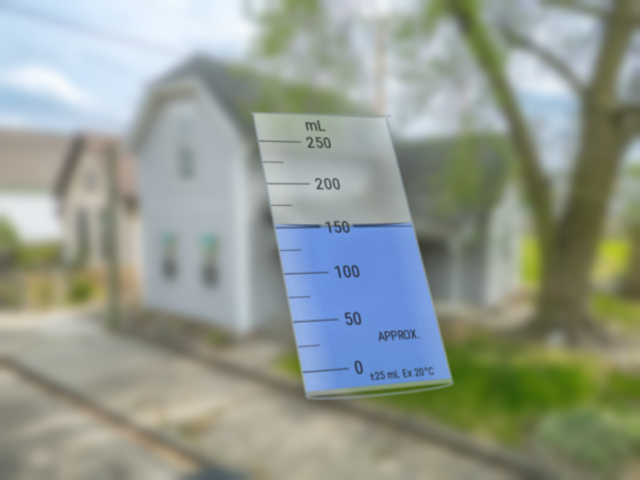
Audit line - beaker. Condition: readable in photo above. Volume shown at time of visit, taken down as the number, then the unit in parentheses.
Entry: 150 (mL)
